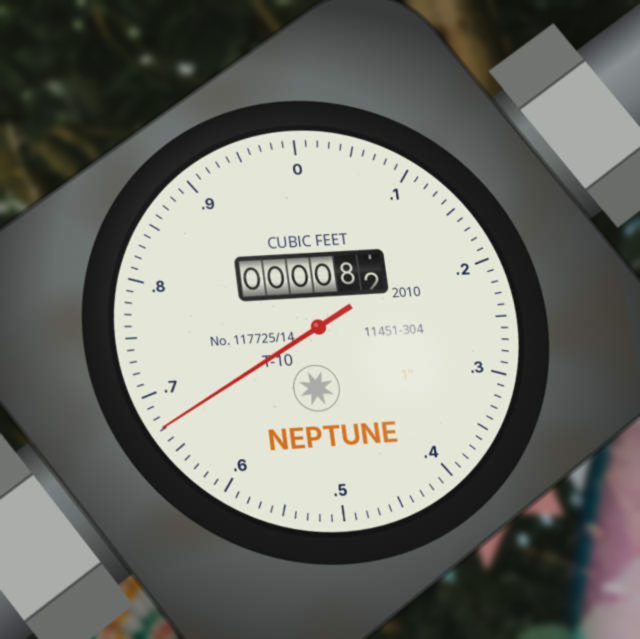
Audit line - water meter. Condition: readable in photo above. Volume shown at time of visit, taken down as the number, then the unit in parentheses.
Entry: 81.67 (ft³)
